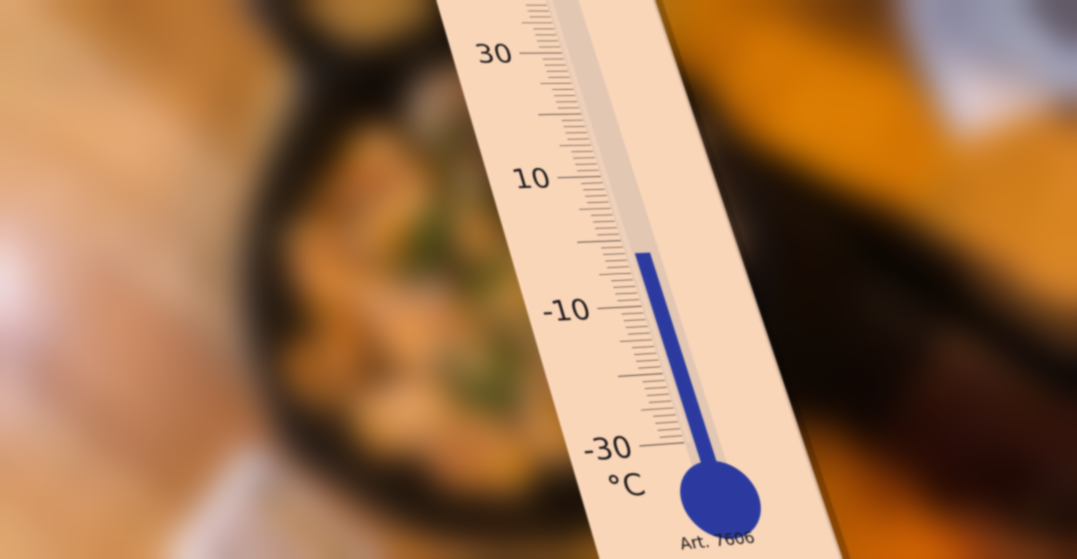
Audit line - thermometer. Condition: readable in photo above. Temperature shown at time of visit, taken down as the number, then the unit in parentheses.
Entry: -2 (°C)
